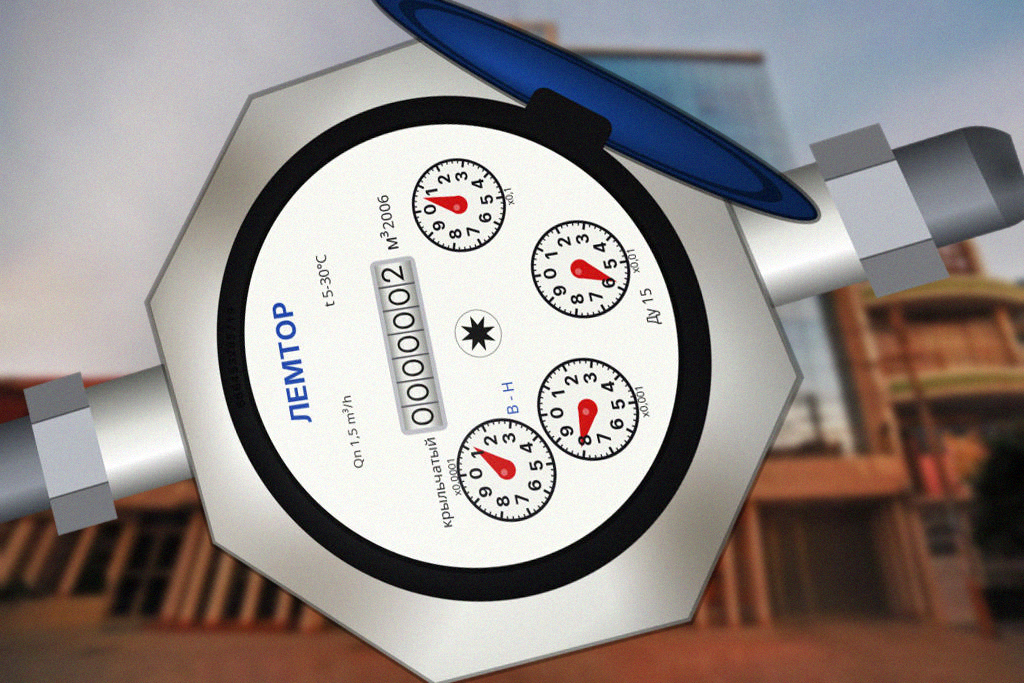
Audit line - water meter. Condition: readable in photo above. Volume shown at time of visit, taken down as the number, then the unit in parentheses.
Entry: 2.0581 (m³)
